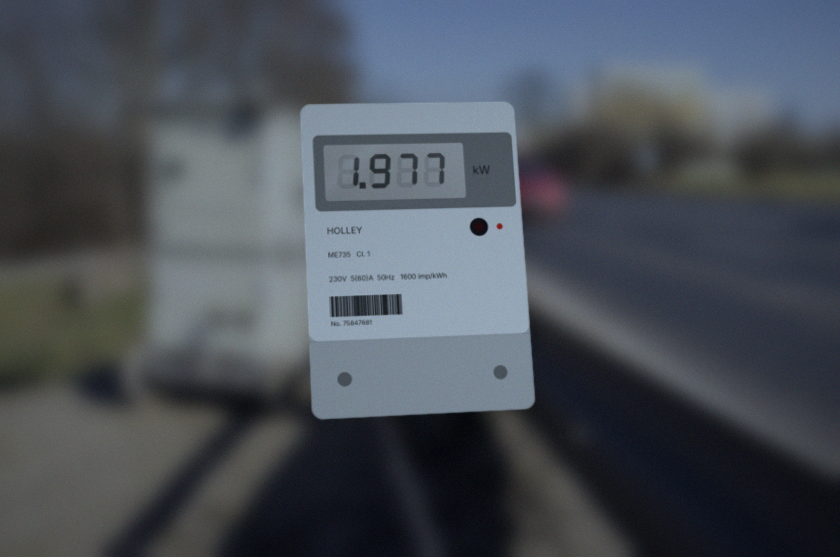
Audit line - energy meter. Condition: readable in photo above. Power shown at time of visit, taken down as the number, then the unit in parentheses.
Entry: 1.977 (kW)
